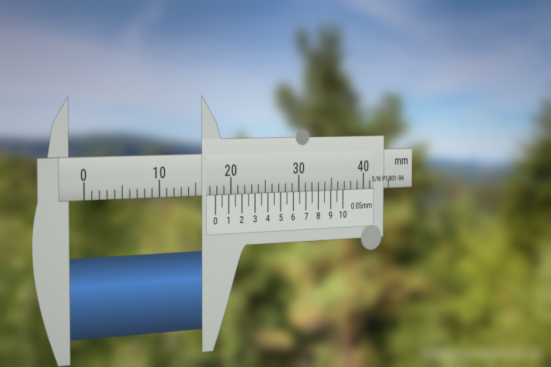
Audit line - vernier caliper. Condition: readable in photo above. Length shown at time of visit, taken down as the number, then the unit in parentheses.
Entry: 17.8 (mm)
